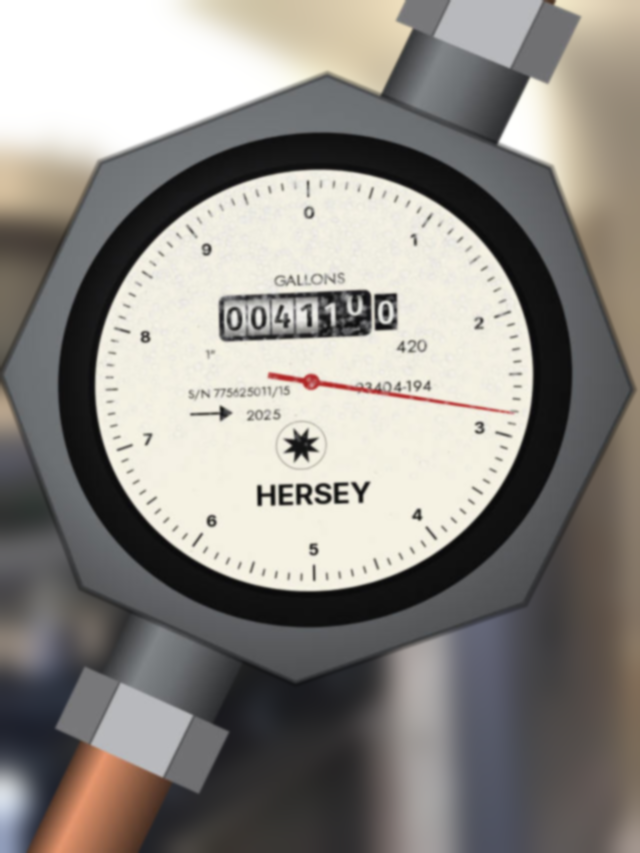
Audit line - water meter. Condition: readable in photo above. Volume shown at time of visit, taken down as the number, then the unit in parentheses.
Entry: 41102.8 (gal)
